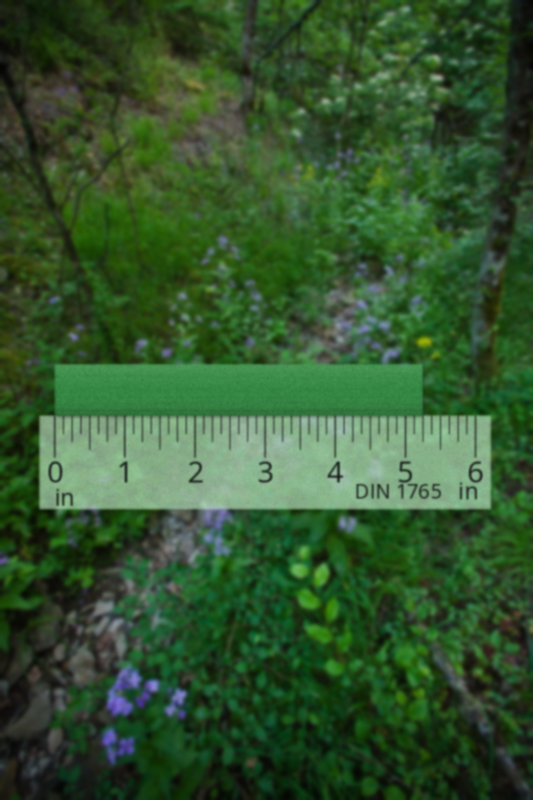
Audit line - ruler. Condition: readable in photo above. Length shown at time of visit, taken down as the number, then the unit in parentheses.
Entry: 5.25 (in)
